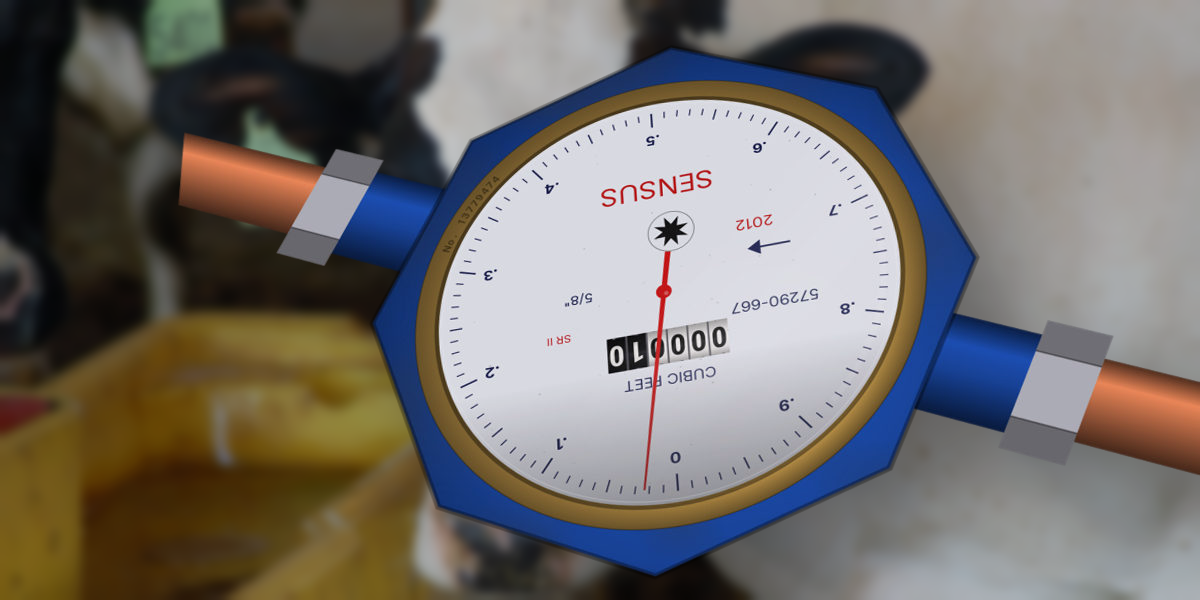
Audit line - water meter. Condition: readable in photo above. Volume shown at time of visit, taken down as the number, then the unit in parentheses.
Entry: 10.02 (ft³)
